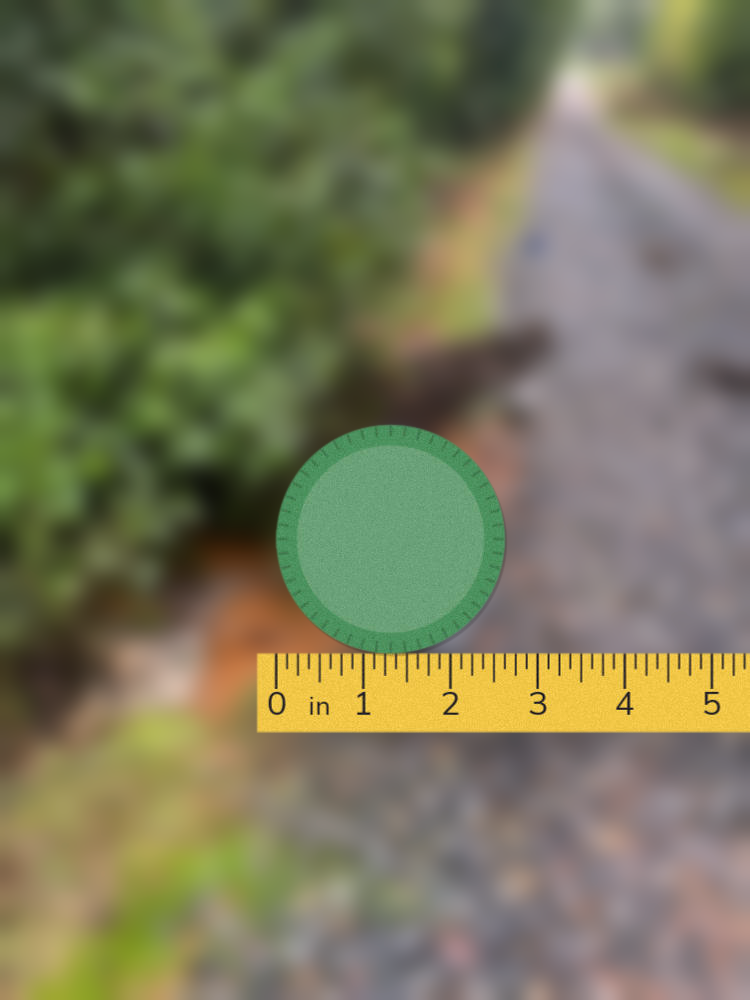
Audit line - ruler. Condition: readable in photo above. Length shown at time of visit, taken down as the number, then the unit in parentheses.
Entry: 2.625 (in)
